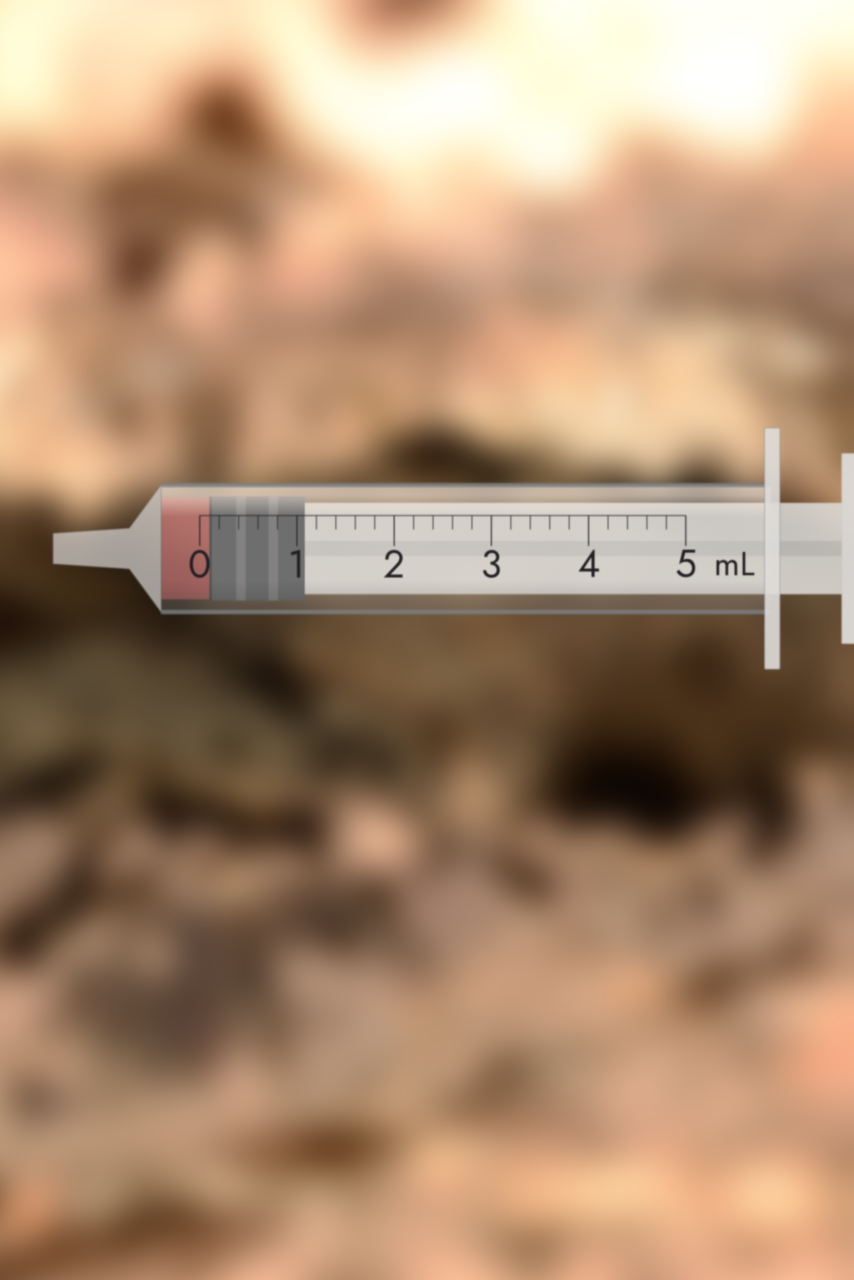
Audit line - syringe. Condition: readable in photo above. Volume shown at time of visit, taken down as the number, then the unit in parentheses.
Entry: 0.1 (mL)
